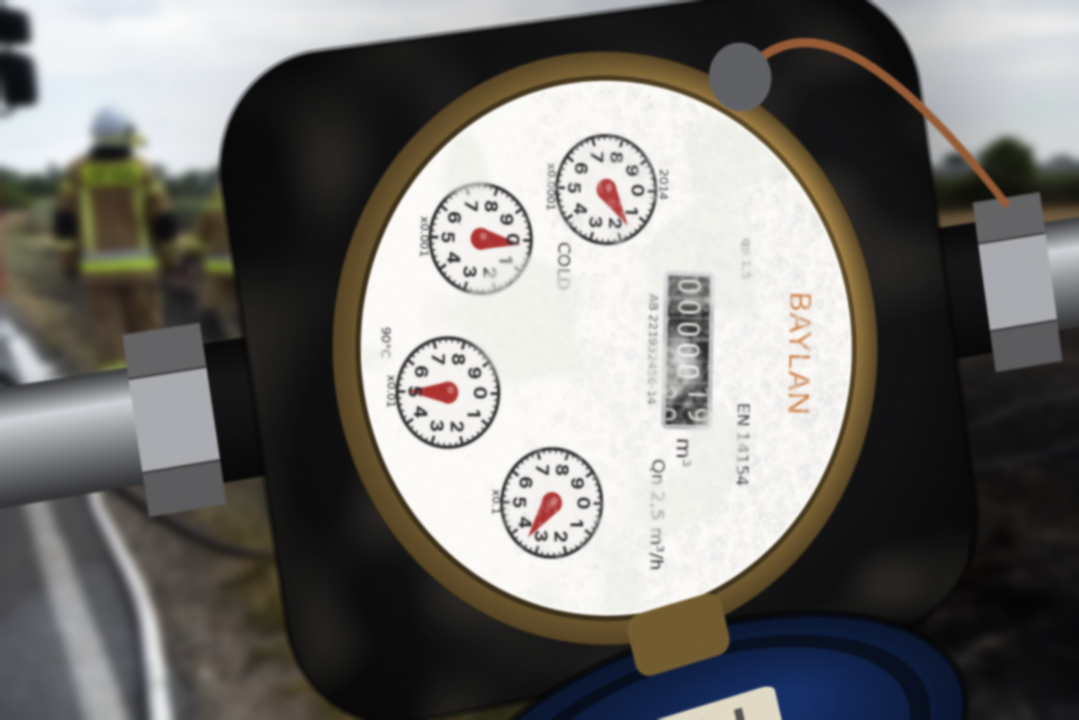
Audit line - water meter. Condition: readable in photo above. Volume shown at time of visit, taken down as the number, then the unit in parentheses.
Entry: 19.3501 (m³)
